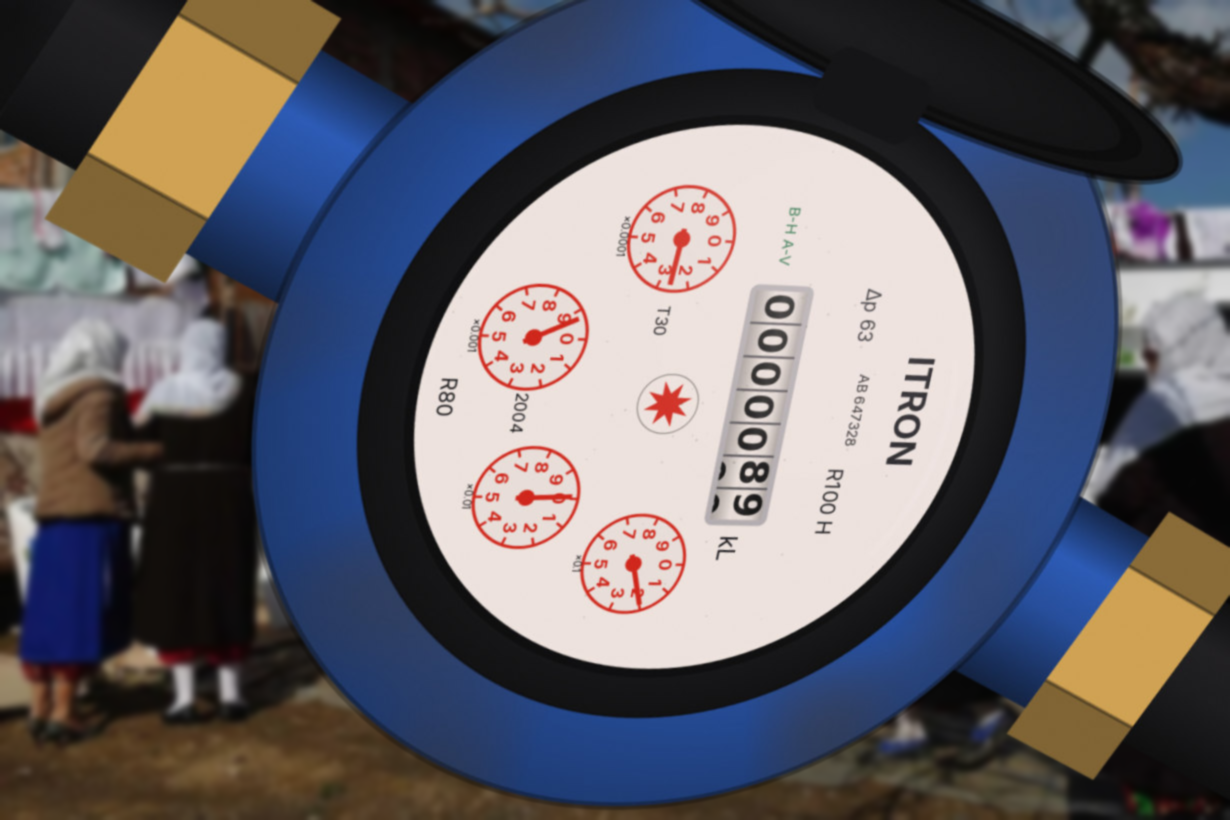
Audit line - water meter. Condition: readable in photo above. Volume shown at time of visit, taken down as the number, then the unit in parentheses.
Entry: 89.1992 (kL)
